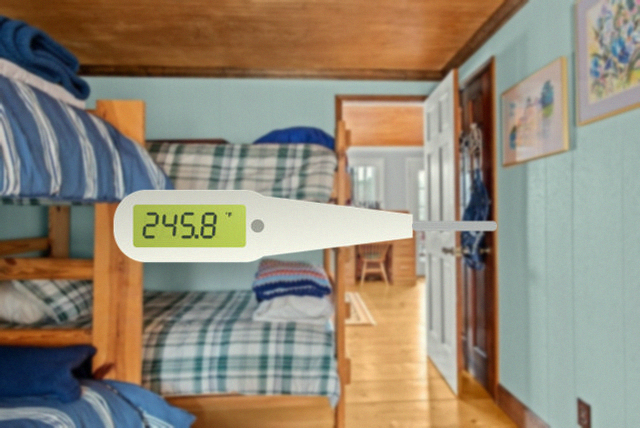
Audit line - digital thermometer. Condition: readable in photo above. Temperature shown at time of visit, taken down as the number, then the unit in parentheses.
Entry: 245.8 (°F)
